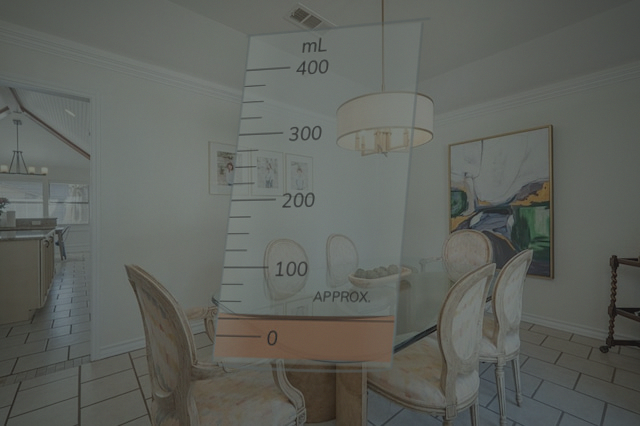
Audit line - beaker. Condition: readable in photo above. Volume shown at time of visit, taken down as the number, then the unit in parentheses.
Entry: 25 (mL)
